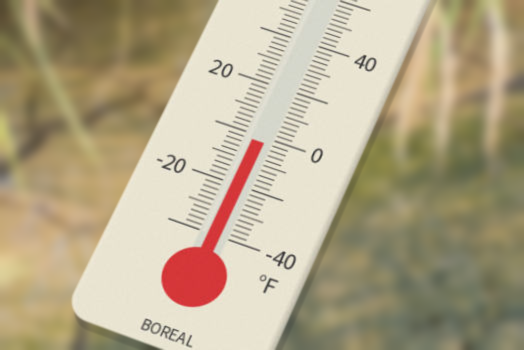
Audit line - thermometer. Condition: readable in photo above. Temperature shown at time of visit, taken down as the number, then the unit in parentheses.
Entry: -2 (°F)
